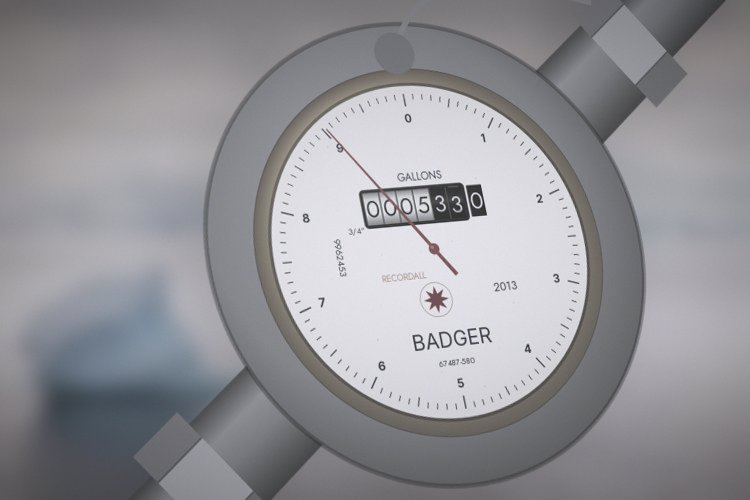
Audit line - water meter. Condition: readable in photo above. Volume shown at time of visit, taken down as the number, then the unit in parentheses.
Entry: 5329.0 (gal)
